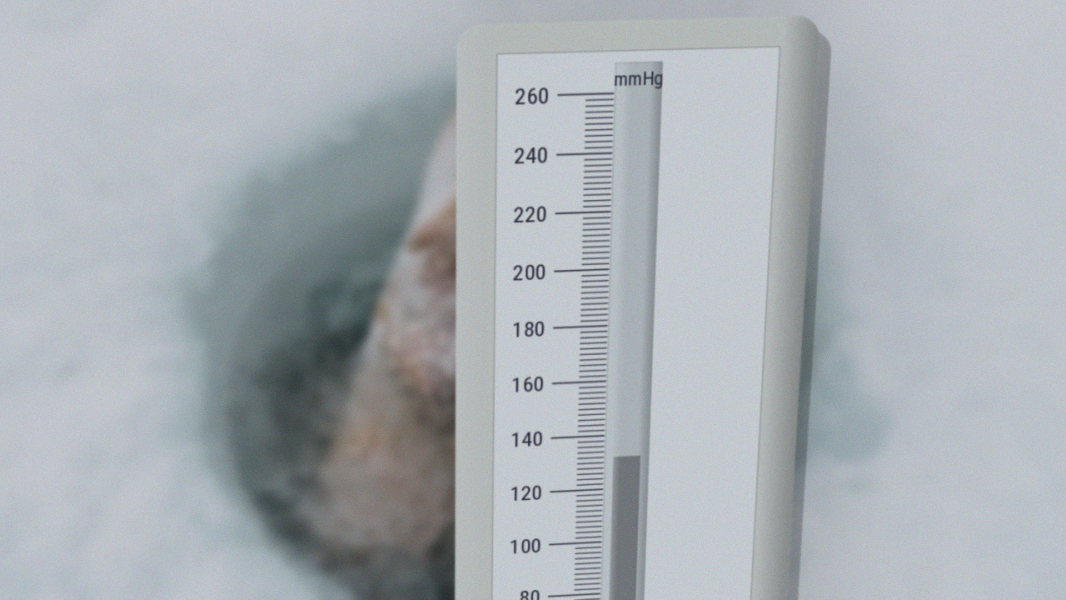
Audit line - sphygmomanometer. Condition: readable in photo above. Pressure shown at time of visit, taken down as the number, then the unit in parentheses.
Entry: 132 (mmHg)
